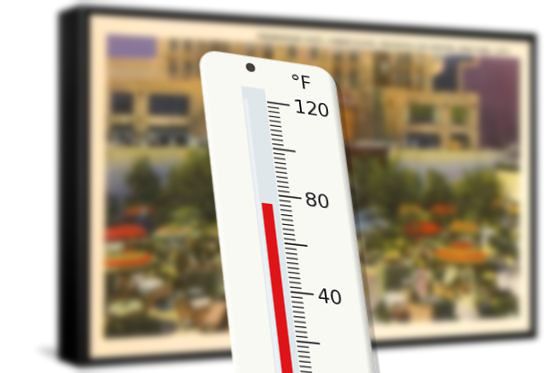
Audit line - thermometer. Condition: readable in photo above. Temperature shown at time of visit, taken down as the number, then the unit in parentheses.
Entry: 76 (°F)
